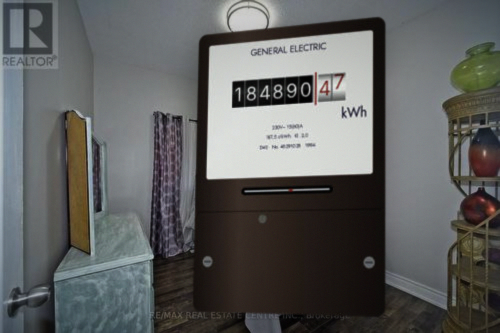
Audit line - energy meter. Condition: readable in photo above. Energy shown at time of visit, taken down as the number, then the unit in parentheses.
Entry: 184890.47 (kWh)
